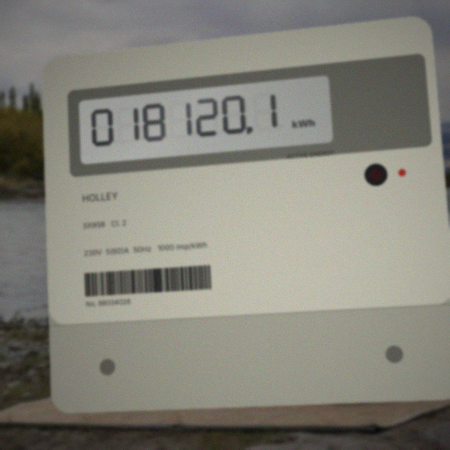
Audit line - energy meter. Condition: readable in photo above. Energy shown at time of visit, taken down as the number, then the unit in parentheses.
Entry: 18120.1 (kWh)
